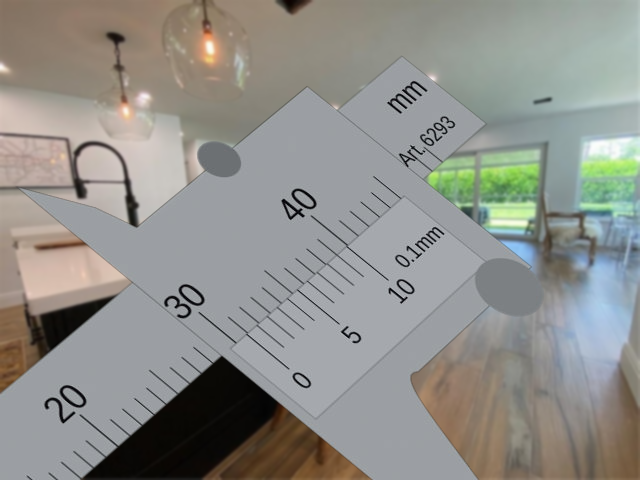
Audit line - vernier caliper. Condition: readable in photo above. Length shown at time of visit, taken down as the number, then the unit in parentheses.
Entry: 30.9 (mm)
